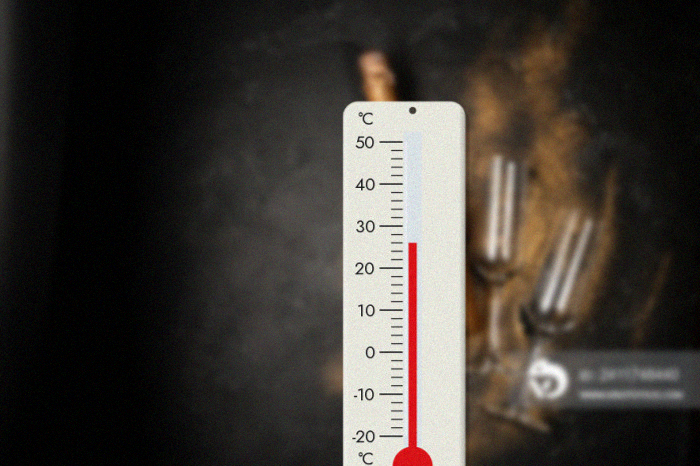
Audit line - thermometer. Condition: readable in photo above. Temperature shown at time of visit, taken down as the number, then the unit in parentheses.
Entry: 26 (°C)
